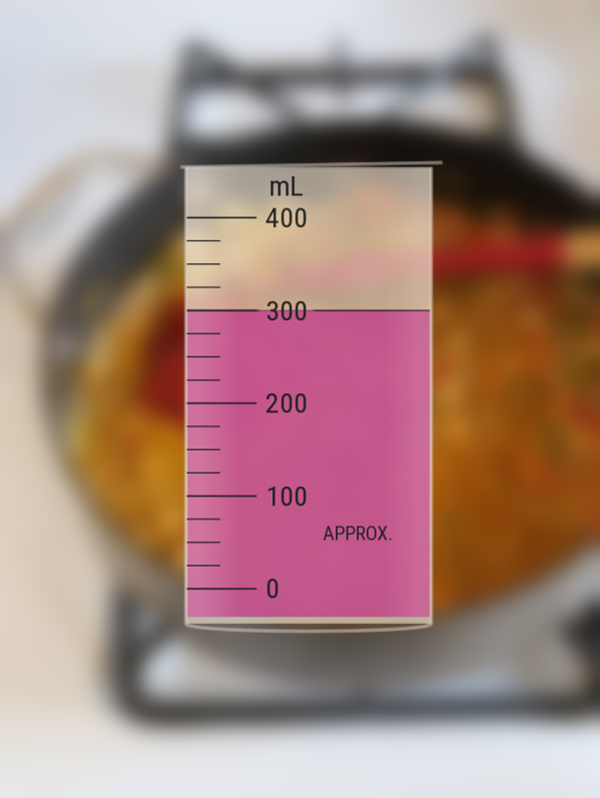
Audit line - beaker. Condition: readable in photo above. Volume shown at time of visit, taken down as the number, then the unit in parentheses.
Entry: 300 (mL)
